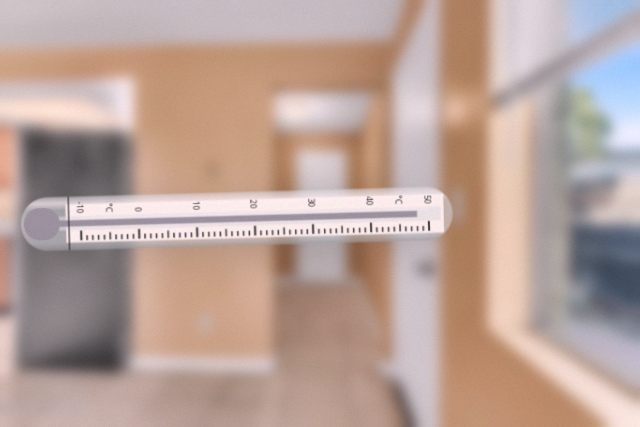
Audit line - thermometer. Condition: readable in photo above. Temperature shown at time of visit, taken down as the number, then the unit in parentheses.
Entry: 48 (°C)
